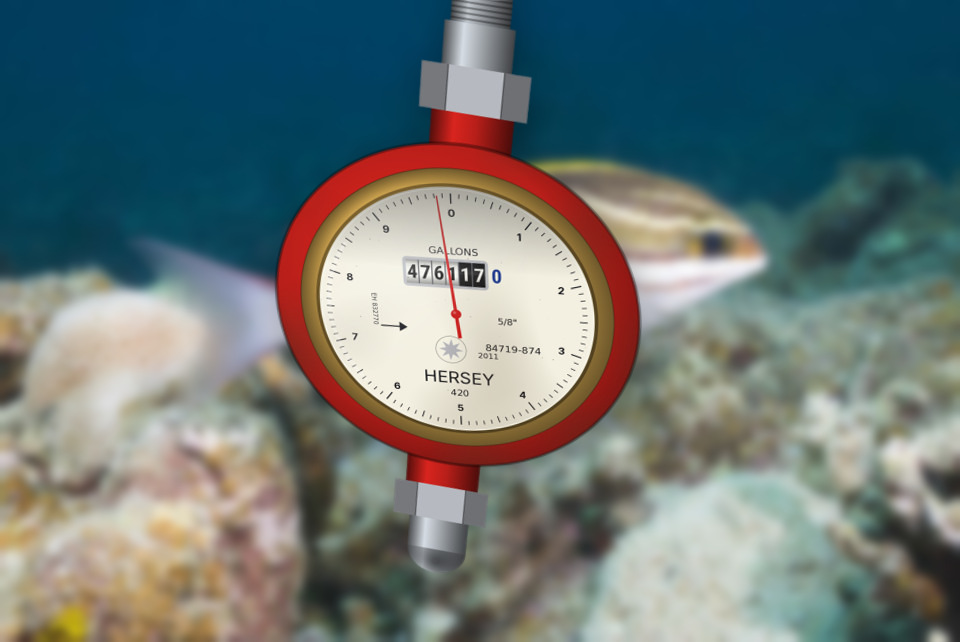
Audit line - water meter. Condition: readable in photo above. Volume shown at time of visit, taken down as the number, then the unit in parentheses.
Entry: 4761169.8 (gal)
